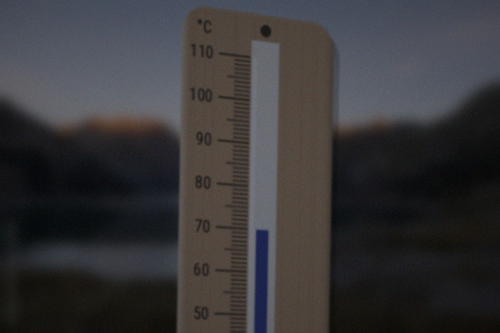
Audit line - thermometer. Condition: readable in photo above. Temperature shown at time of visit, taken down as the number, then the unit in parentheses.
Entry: 70 (°C)
